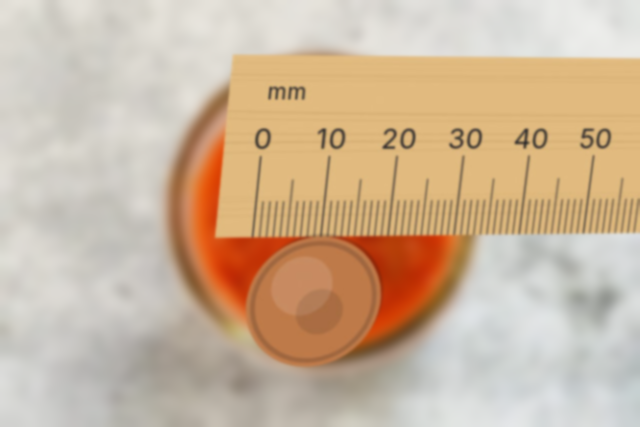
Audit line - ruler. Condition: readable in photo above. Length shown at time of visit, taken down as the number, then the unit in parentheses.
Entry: 20 (mm)
